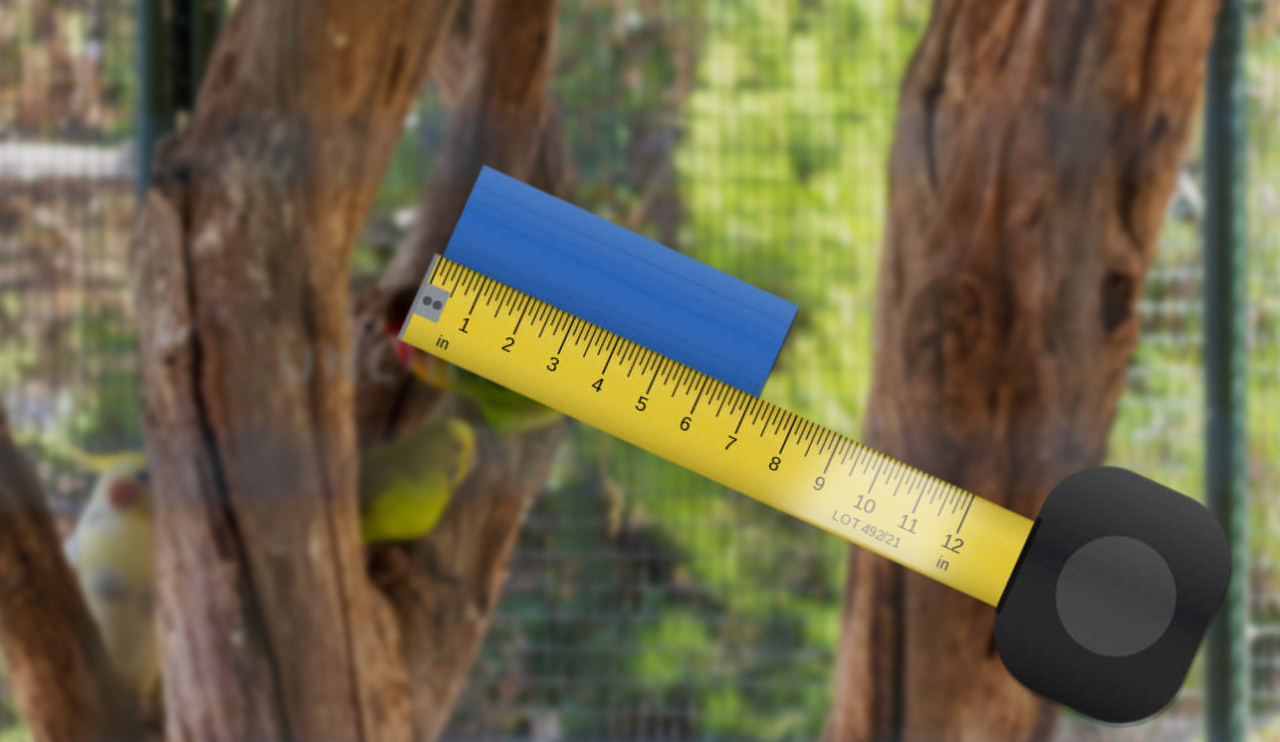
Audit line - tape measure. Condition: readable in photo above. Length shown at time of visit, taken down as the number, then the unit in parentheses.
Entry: 7.125 (in)
